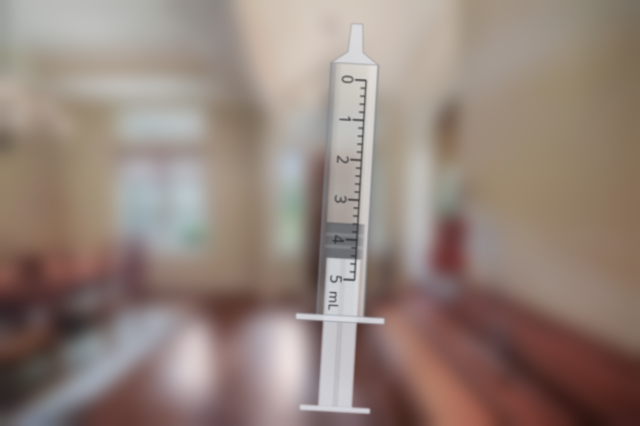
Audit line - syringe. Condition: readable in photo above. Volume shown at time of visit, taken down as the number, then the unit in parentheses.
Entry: 3.6 (mL)
